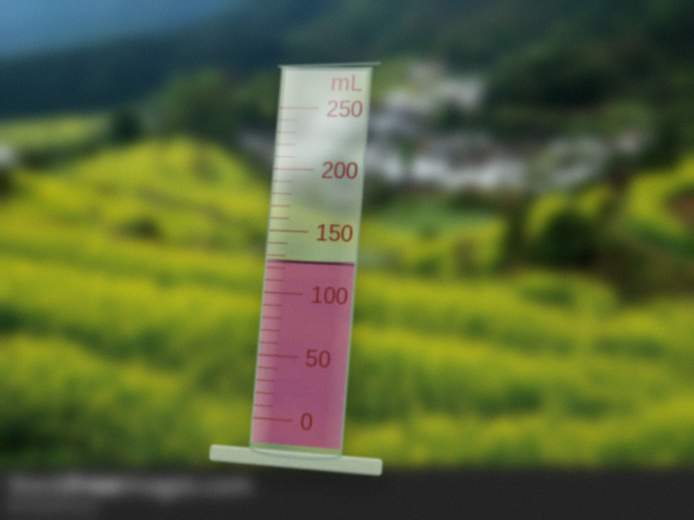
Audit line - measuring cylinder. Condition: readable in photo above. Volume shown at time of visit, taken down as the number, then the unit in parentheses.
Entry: 125 (mL)
